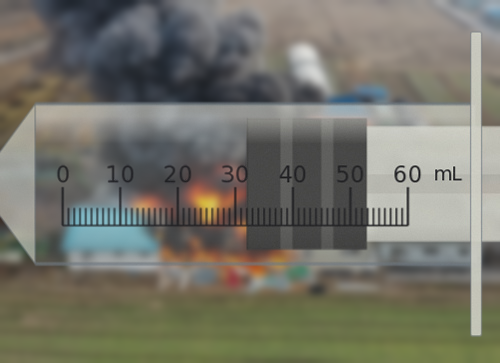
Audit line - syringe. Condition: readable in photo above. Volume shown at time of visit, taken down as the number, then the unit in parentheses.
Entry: 32 (mL)
